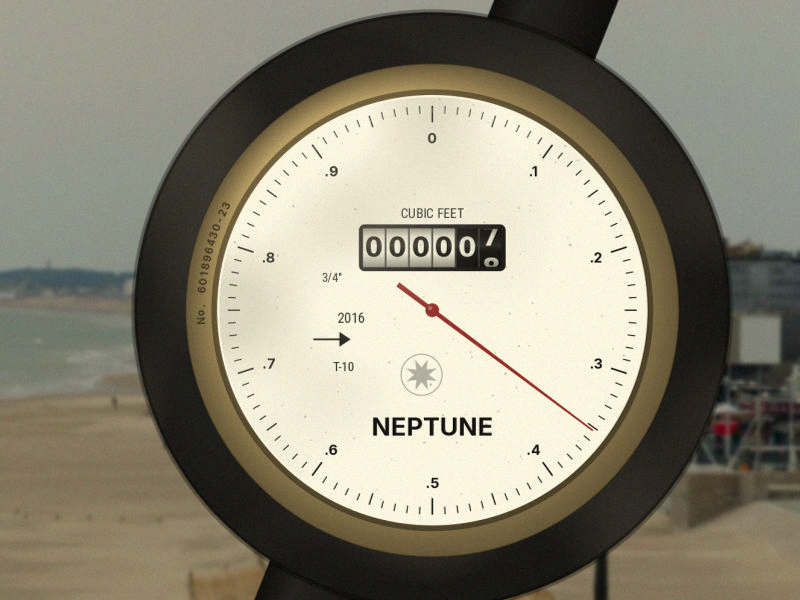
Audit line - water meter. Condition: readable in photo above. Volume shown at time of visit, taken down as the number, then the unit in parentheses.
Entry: 7.35 (ft³)
